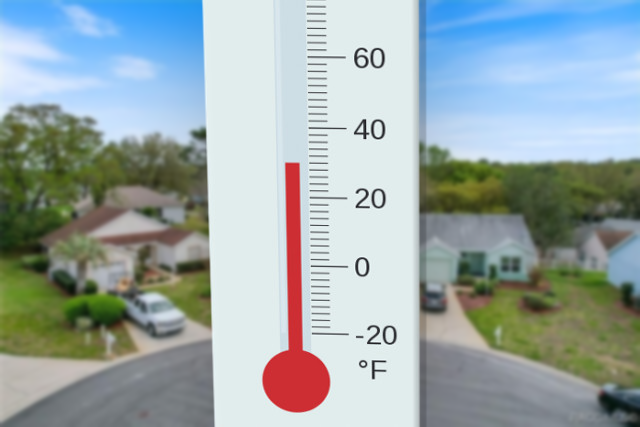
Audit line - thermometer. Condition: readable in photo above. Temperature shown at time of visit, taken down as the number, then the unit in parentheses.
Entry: 30 (°F)
